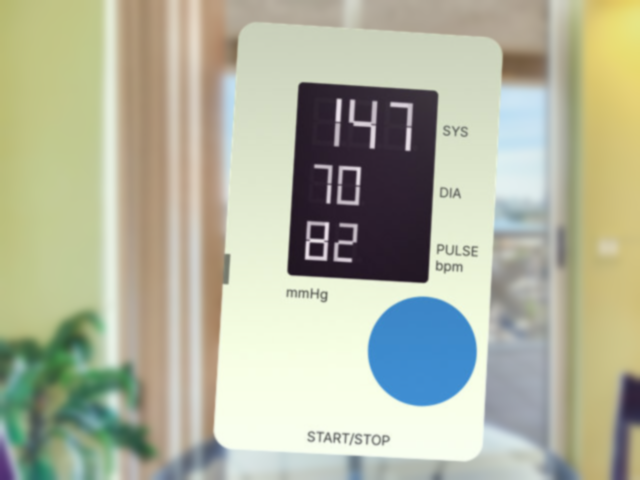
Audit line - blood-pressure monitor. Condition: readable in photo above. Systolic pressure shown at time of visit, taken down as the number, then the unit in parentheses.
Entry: 147 (mmHg)
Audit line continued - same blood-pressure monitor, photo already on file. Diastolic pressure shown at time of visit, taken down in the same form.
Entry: 70 (mmHg)
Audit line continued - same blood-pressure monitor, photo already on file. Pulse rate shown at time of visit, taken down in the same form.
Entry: 82 (bpm)
